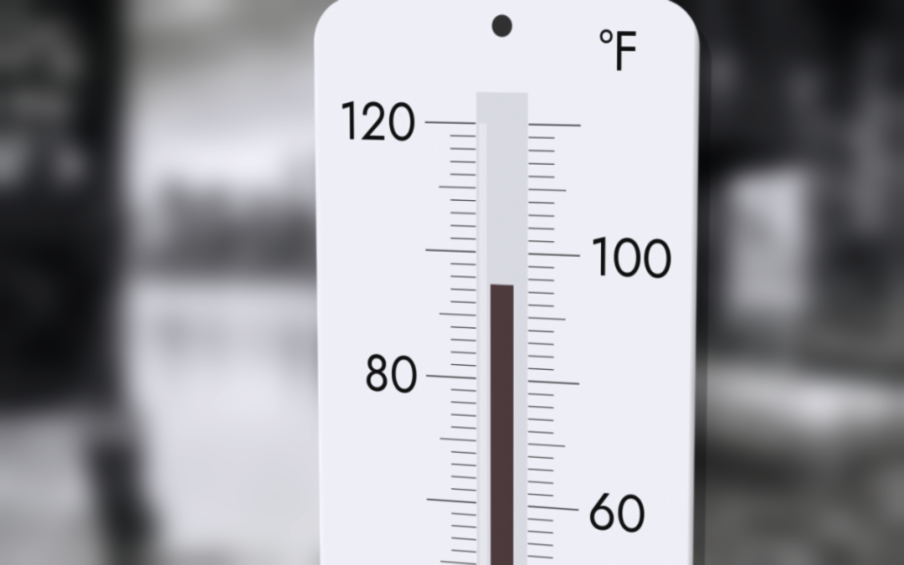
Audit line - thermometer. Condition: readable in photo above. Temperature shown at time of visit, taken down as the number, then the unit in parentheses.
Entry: 95 (°F)
